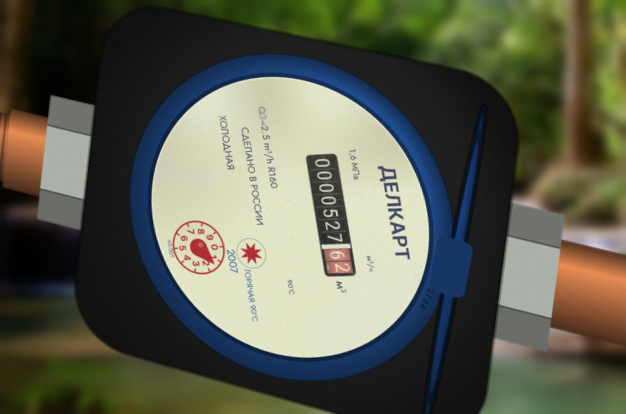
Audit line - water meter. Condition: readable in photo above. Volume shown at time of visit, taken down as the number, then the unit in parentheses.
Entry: 527.621 (m³)
